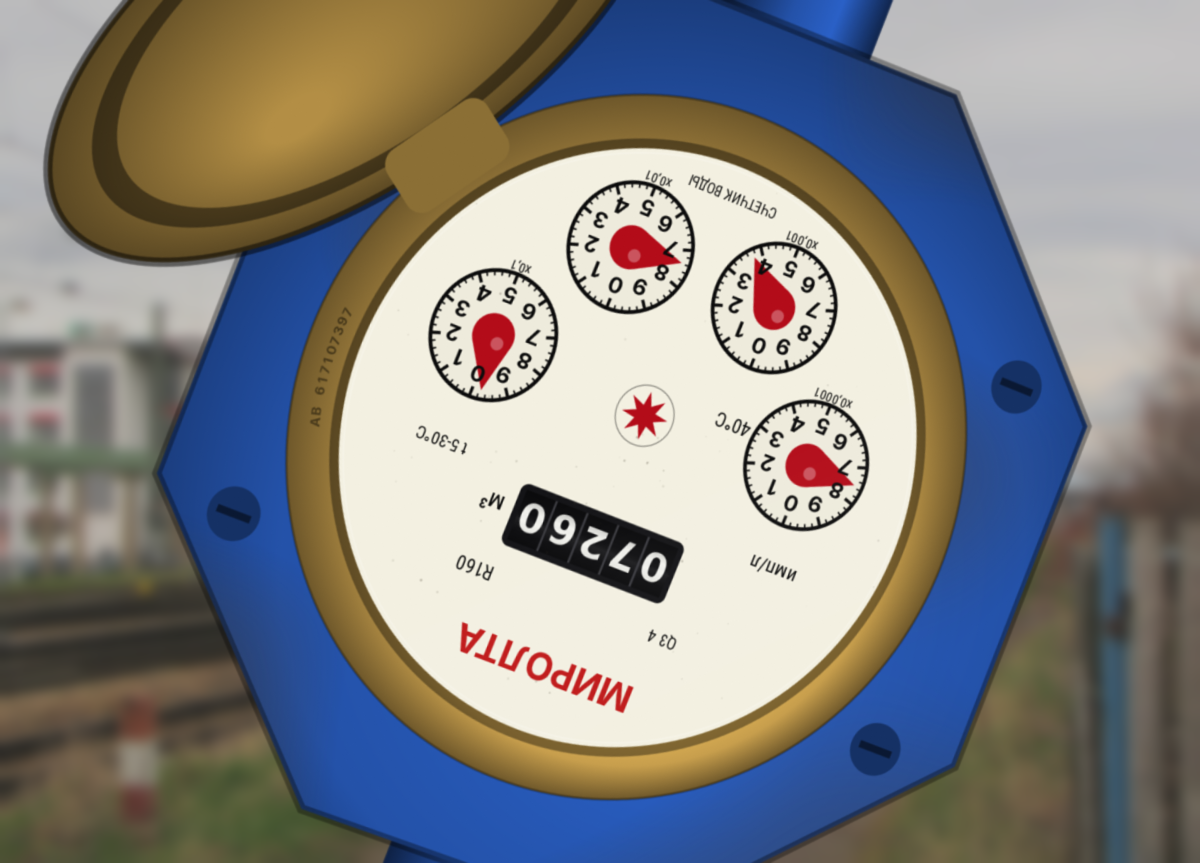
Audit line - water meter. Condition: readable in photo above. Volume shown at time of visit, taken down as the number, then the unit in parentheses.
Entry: 7259.9737 (m³)
